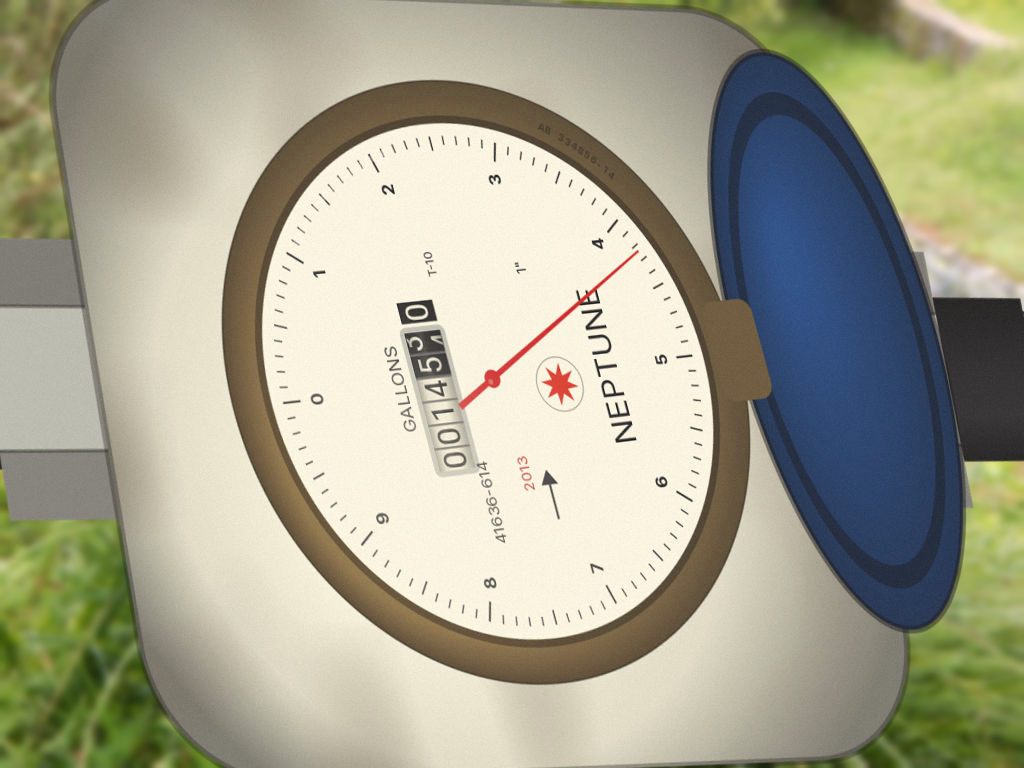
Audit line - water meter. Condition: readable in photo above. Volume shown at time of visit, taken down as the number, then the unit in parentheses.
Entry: 14534.2 (gal)
